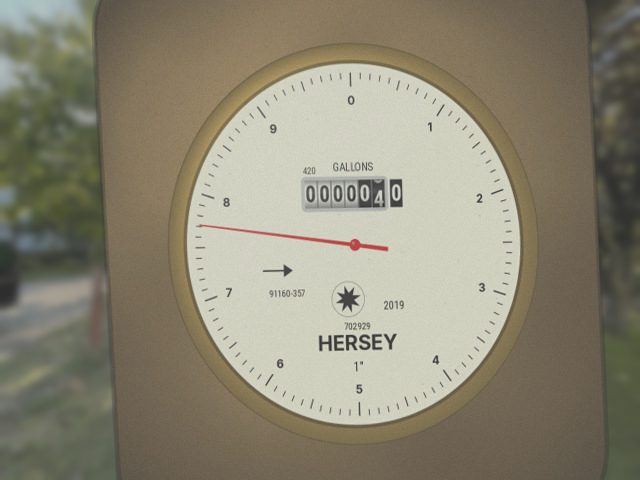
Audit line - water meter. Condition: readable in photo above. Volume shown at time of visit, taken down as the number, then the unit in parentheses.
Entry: 37.7 (gal)
